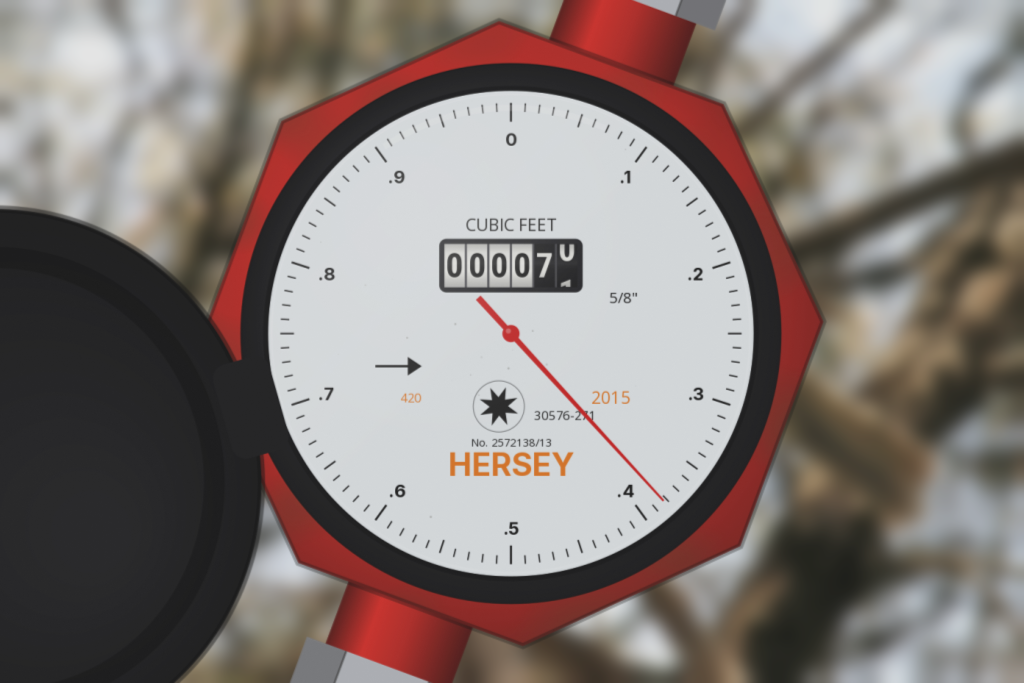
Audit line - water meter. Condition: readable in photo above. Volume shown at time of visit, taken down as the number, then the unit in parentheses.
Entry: 70.38 (ft³)
